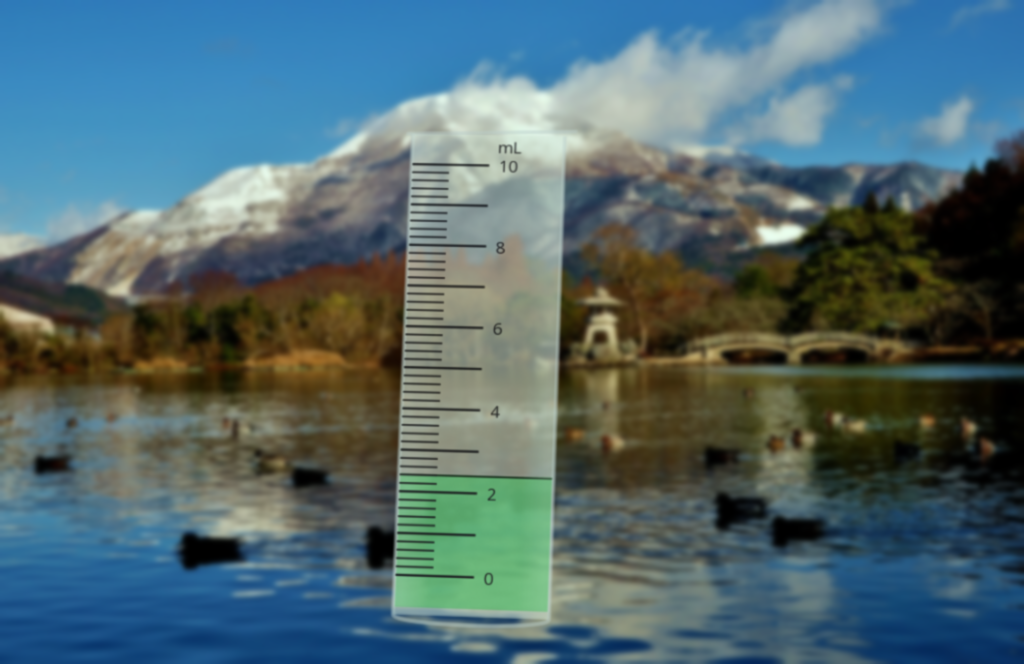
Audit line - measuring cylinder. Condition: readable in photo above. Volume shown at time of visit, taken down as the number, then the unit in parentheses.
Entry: 2.4 (mL)
